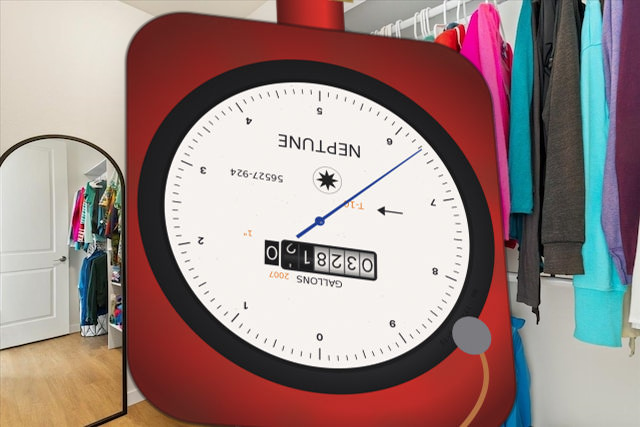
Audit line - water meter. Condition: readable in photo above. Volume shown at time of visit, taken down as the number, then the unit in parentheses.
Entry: 328116.3 (gal)
